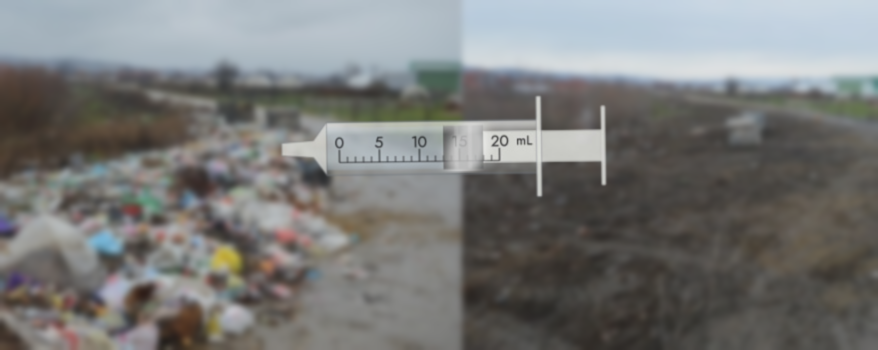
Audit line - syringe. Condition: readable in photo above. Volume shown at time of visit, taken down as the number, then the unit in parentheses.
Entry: 13 (mL)
